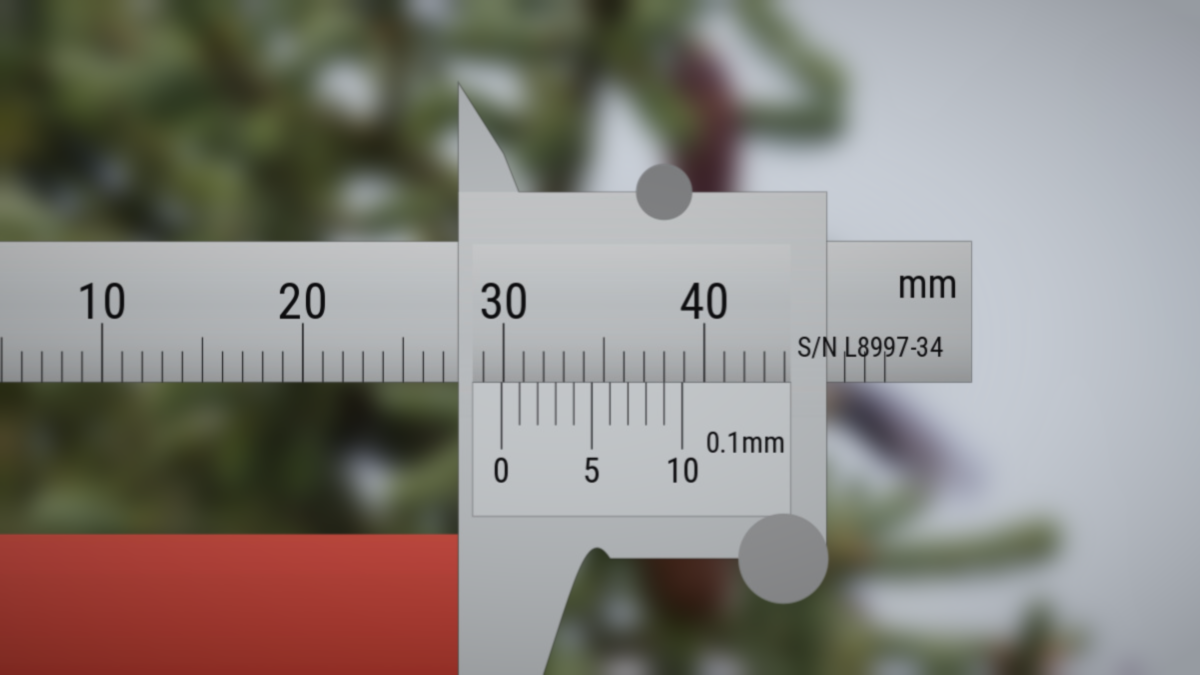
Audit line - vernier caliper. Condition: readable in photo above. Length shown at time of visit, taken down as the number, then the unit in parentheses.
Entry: 29.9 (mm)
